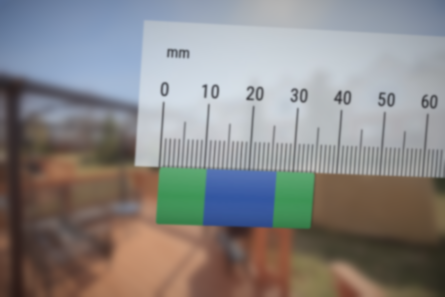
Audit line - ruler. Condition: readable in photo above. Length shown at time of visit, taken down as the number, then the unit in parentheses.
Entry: 35 (mm)
